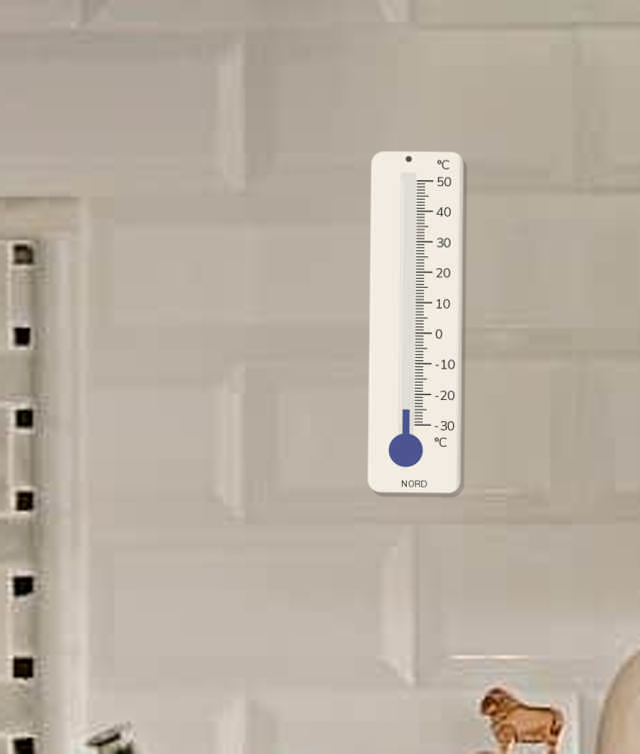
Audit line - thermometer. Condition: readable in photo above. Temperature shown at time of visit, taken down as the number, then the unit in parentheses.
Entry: -25 (°C)
